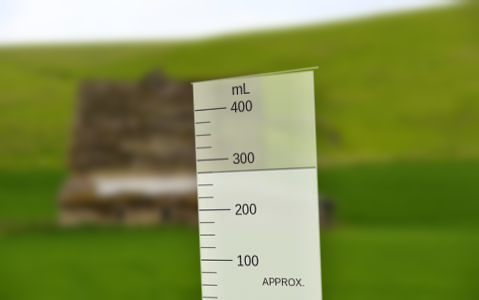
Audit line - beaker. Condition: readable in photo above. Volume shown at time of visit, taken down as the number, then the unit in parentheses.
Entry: 275 (mL)
